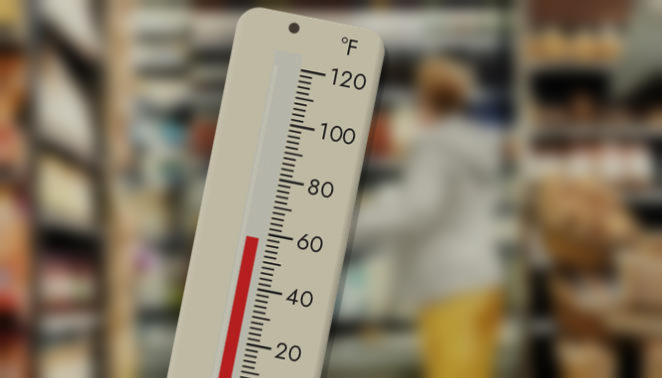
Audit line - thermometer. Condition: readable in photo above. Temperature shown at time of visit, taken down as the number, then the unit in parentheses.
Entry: 58 (°F)
